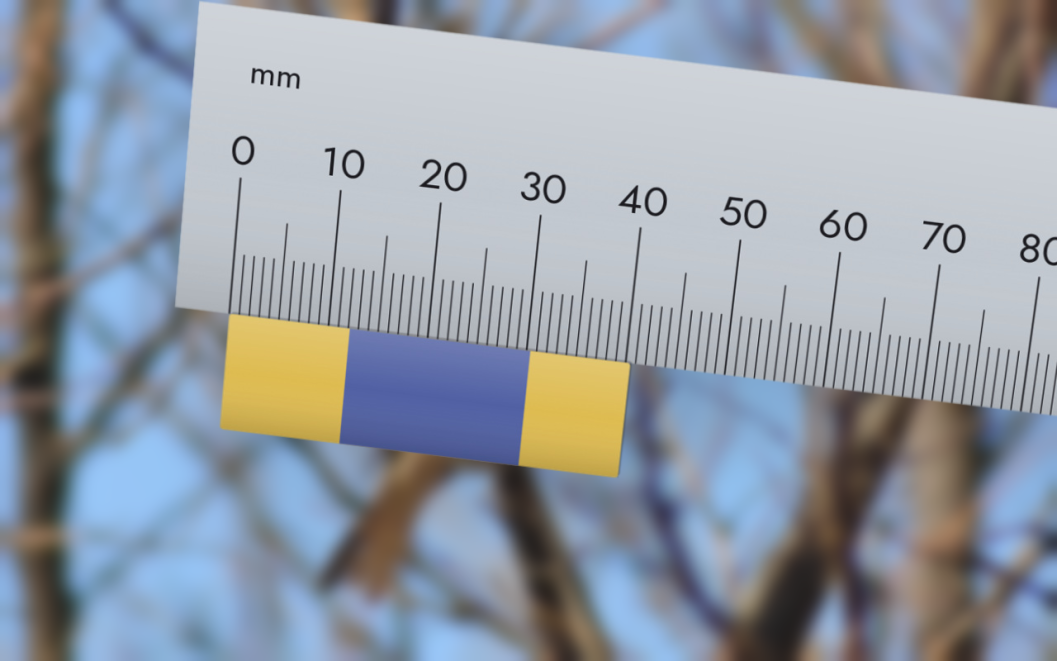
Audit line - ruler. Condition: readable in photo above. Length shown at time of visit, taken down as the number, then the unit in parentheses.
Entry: 40.5 (mm)
